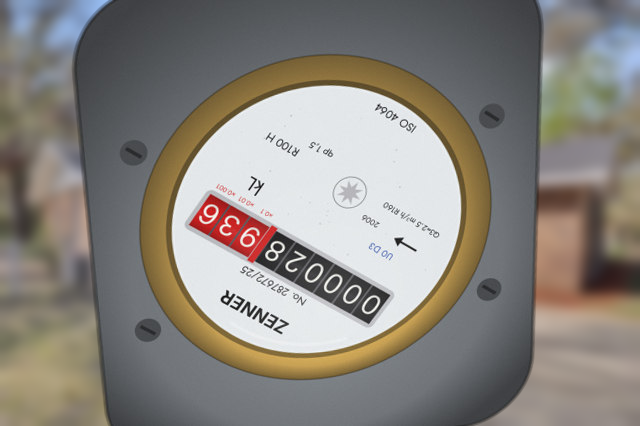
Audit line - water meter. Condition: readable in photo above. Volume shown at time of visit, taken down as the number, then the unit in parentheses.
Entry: 28.936 (kL)
